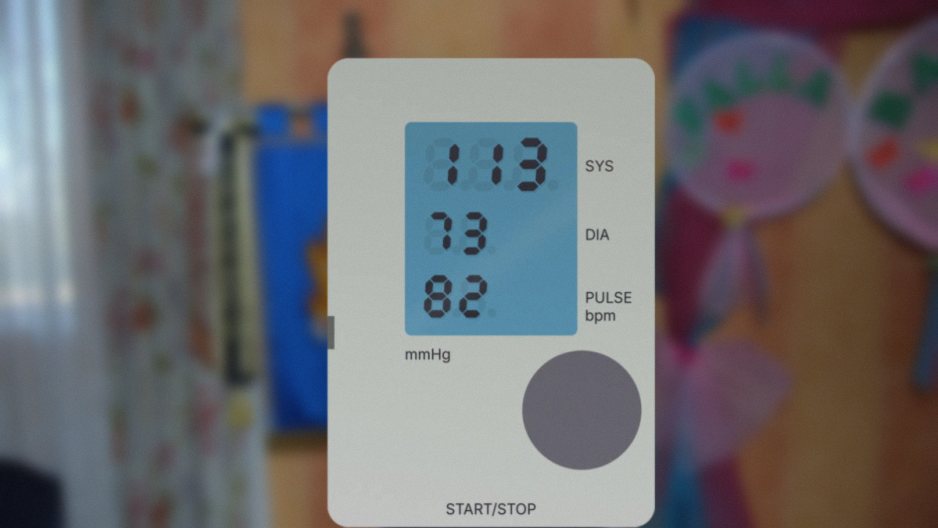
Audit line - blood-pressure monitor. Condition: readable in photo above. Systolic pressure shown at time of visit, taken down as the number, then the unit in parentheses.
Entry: 113 (mmHg)
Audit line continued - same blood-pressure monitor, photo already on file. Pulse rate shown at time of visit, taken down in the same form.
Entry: 82 (bpm)
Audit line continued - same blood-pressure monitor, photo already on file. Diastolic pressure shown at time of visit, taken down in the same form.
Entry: 73 (mmHg)
